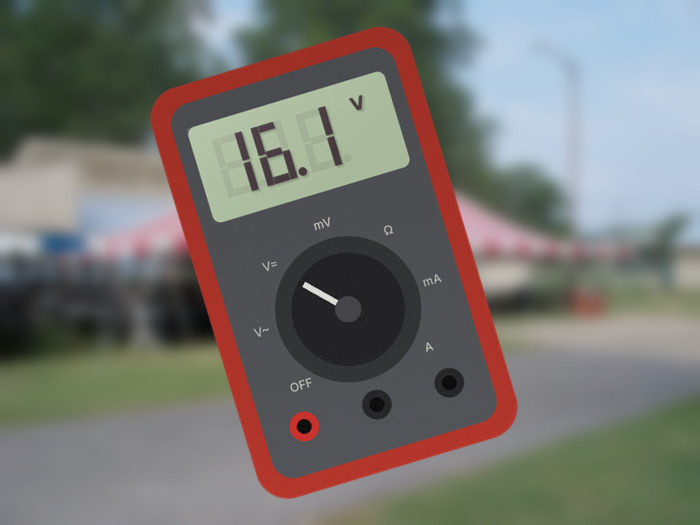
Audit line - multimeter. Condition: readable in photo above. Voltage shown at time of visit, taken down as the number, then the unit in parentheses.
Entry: 16.1 (V)
